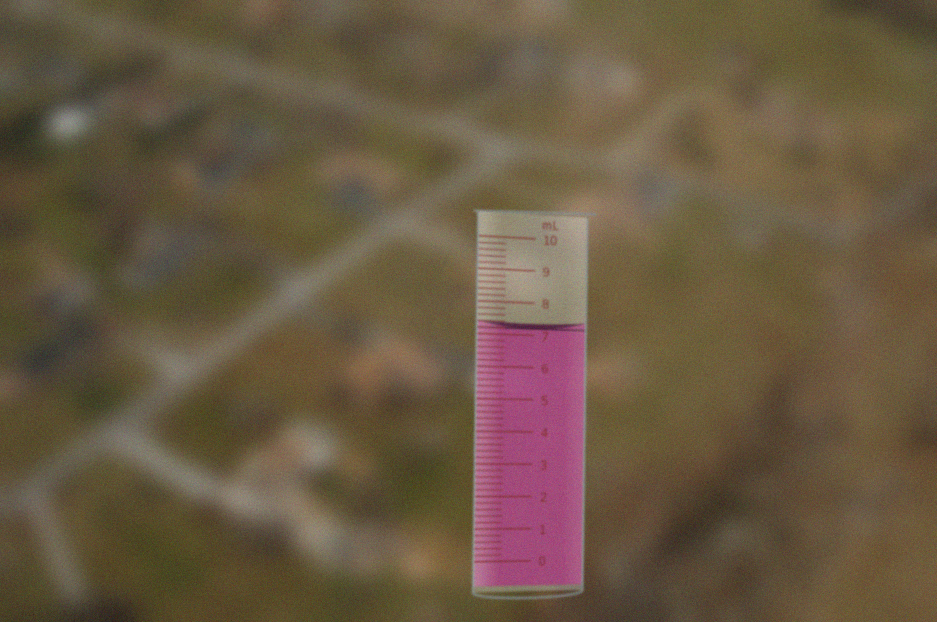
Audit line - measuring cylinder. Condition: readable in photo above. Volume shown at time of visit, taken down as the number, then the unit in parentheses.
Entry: 7.2 (mL)
